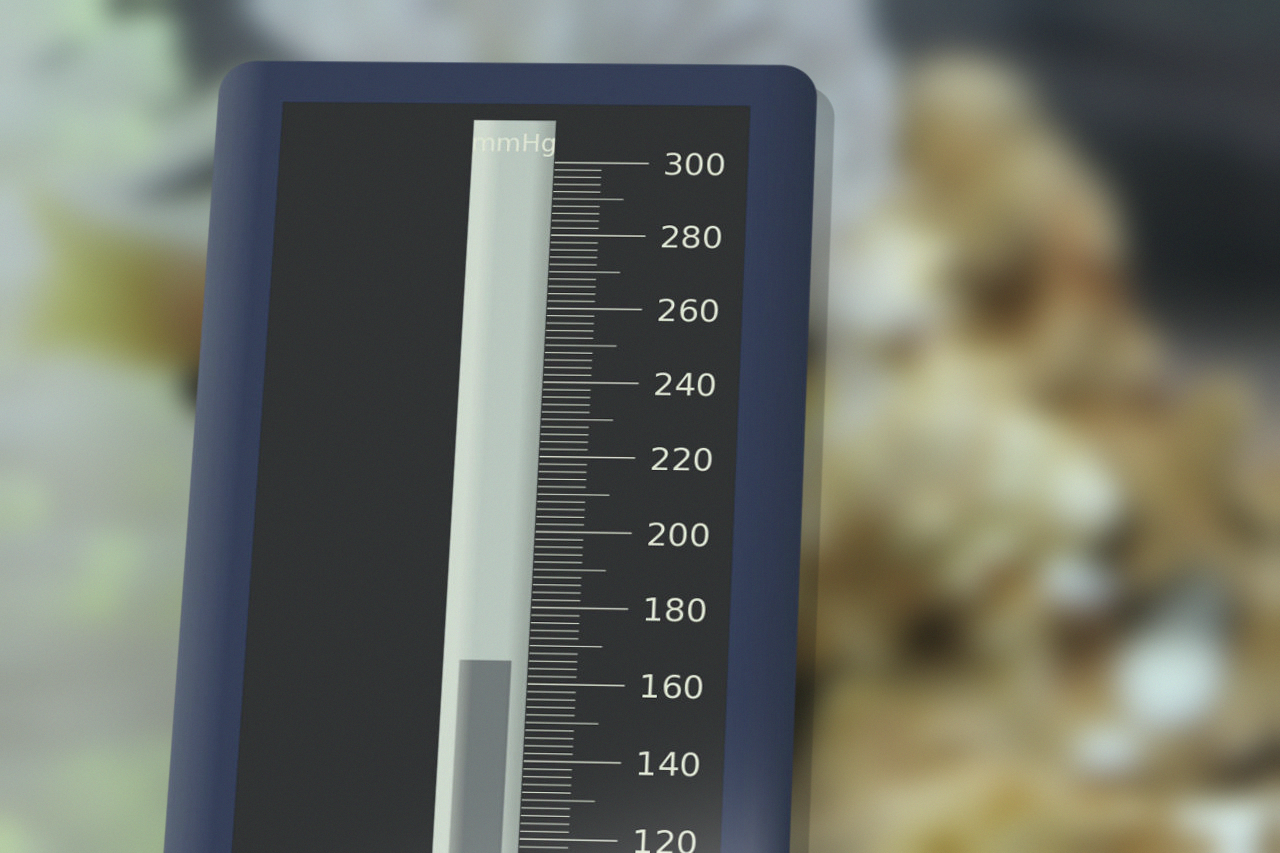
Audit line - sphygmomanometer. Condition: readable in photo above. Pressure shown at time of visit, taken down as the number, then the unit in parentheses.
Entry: 166 (mmHg)
